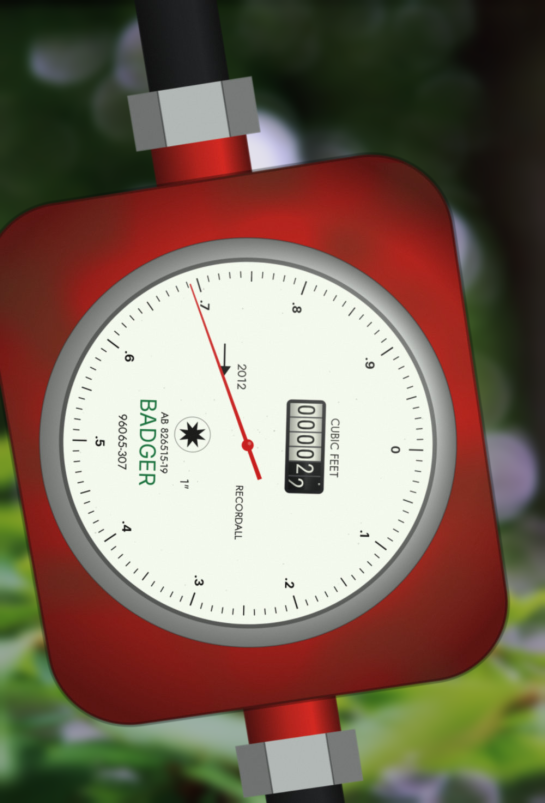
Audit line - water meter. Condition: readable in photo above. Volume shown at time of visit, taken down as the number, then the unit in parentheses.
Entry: 21.69 (ft³)
